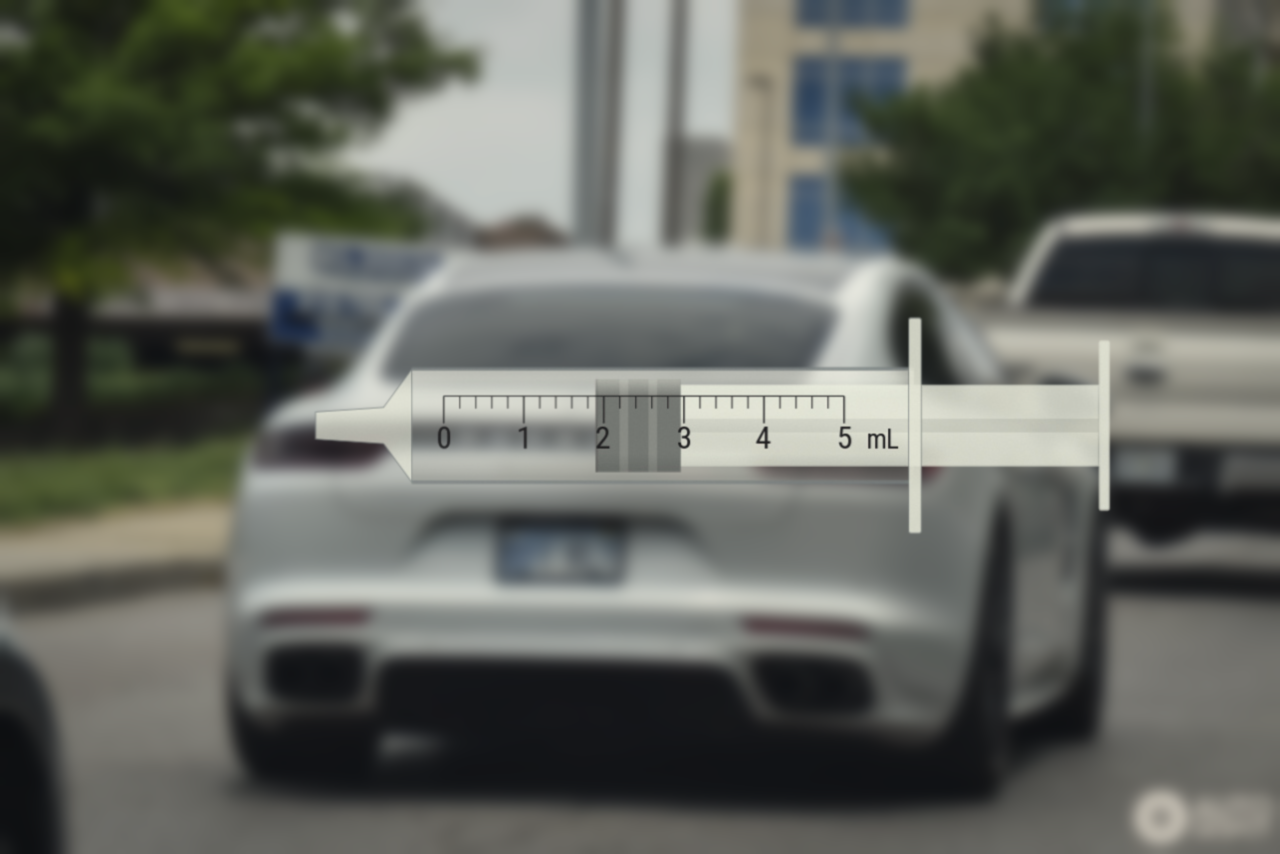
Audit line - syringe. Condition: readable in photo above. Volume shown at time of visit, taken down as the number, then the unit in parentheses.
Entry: 1.9 (mL)
